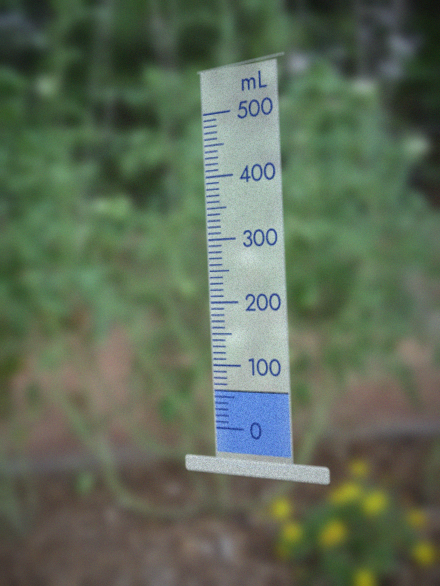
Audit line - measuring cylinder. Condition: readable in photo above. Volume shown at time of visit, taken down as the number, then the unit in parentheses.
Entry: 60 (mL)
